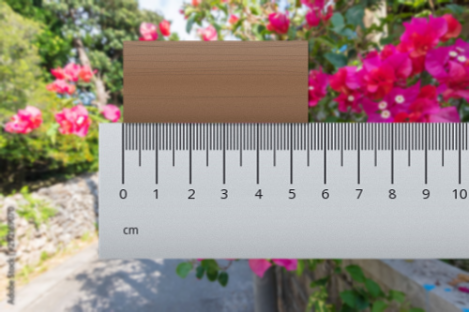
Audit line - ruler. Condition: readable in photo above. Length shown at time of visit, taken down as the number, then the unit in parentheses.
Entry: 5.5 (cm)
